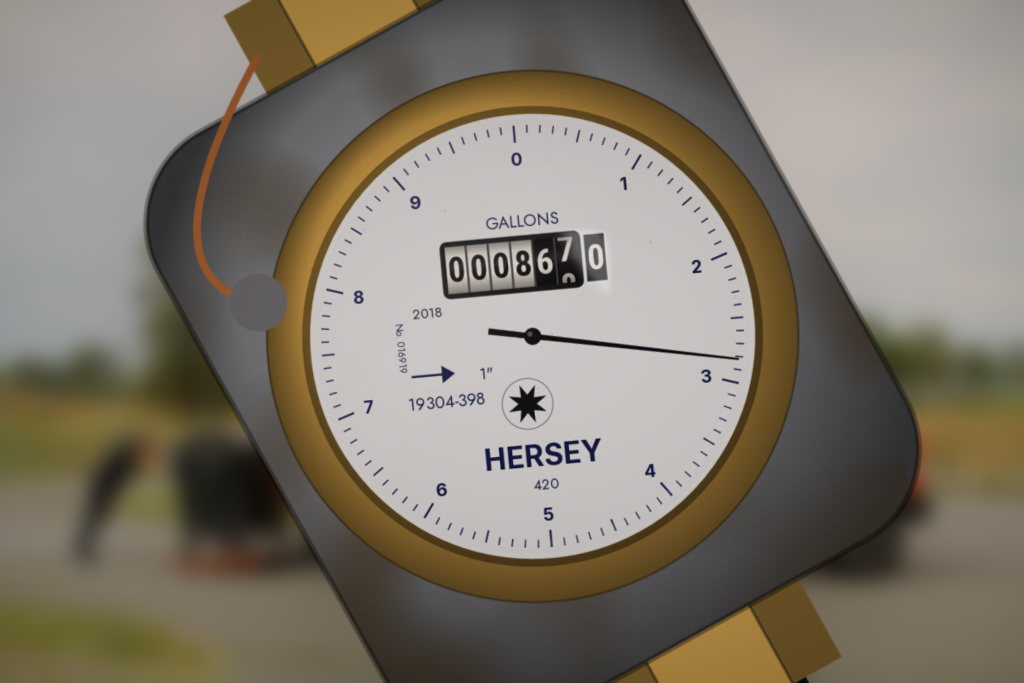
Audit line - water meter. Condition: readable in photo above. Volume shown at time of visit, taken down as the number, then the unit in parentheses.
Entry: 8672.8 (gal)
